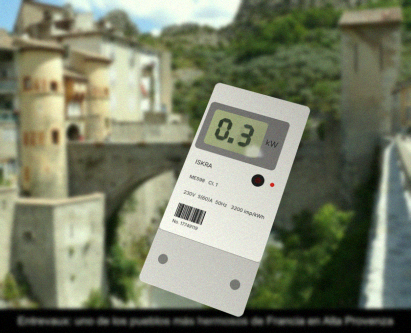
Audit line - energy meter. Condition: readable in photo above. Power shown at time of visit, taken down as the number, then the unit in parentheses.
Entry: 0.3 (kW)
